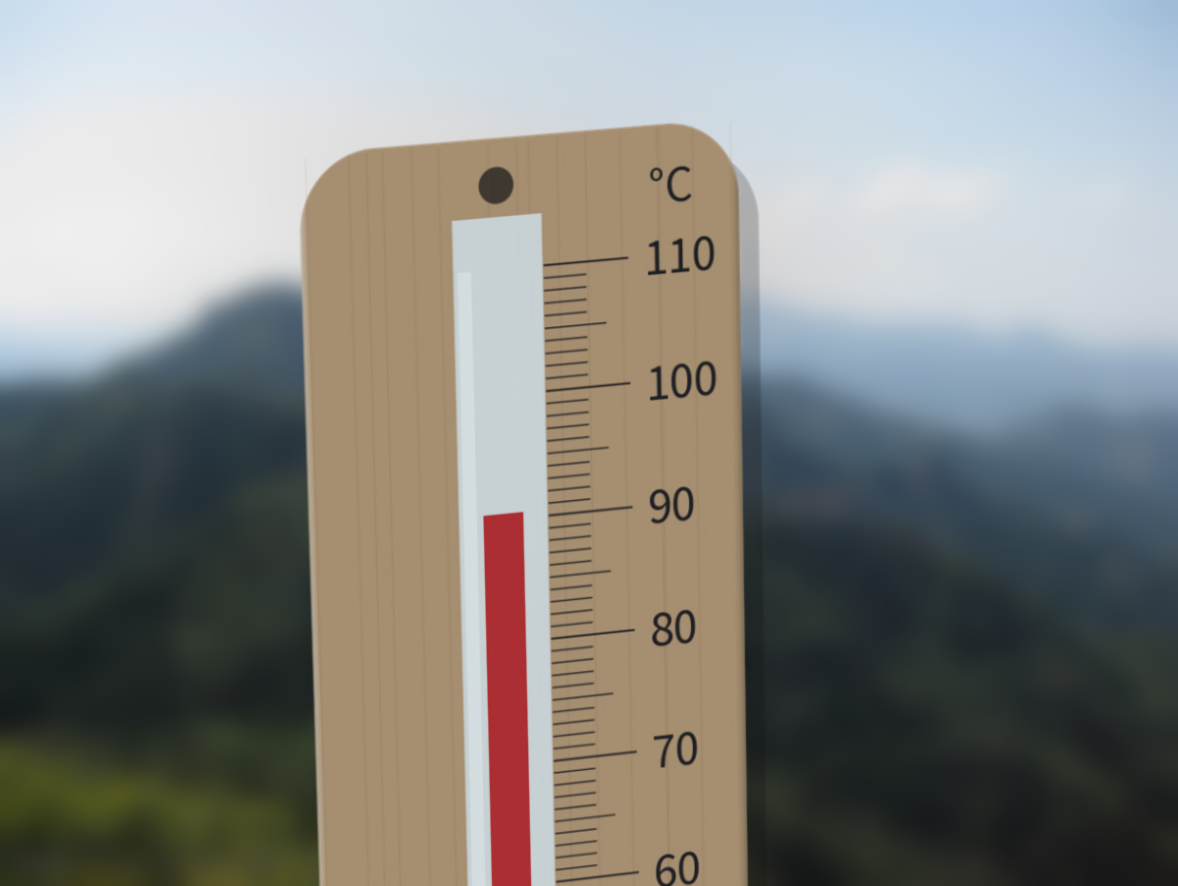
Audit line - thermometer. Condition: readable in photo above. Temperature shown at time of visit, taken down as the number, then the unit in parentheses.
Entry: 90.5 (°C)
